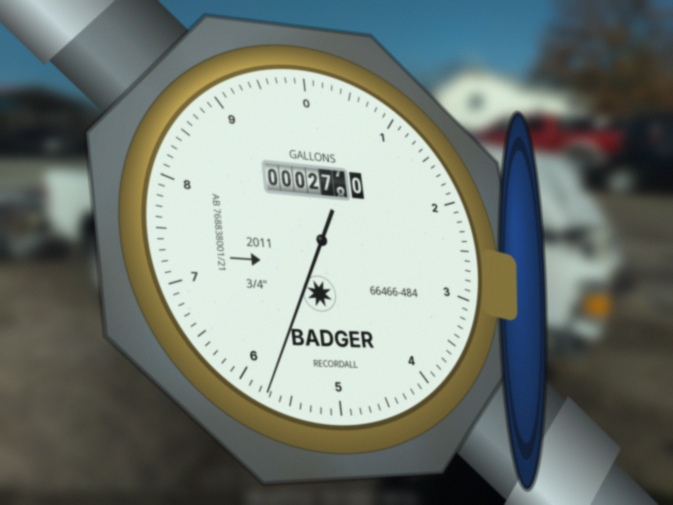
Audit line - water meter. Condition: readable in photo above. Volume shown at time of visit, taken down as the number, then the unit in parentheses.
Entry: 2775.7 (gal)
